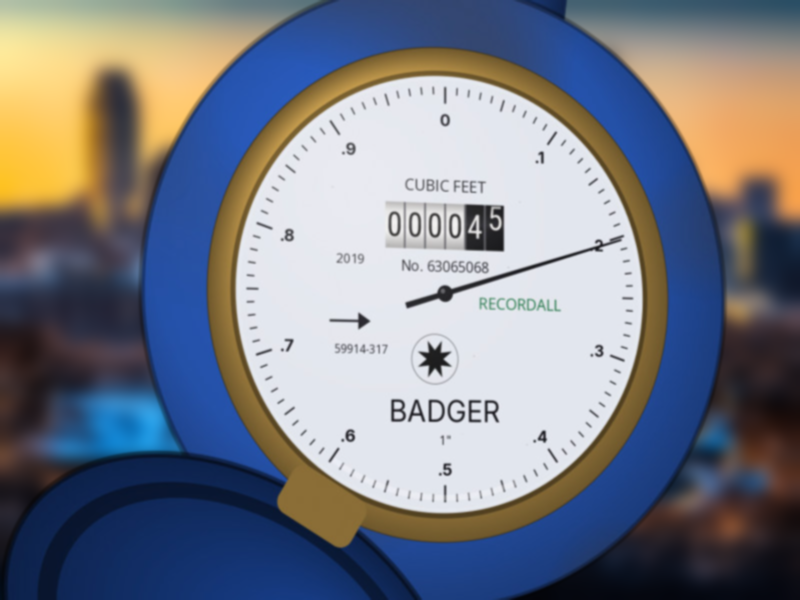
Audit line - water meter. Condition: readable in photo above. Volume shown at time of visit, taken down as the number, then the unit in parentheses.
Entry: 45.20 (ft³)
